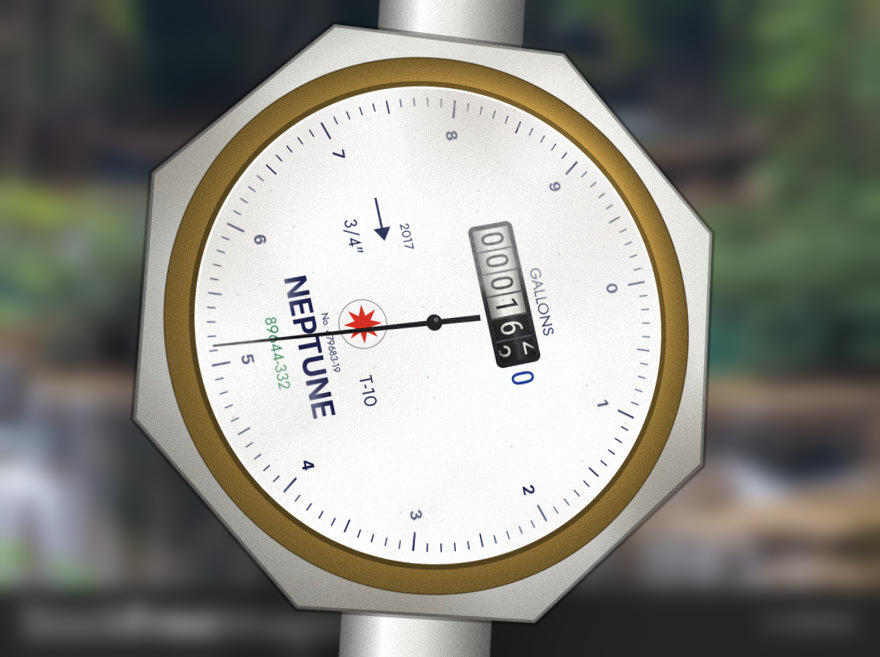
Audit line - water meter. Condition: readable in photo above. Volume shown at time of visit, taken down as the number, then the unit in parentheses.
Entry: 1625.1 (gal)
